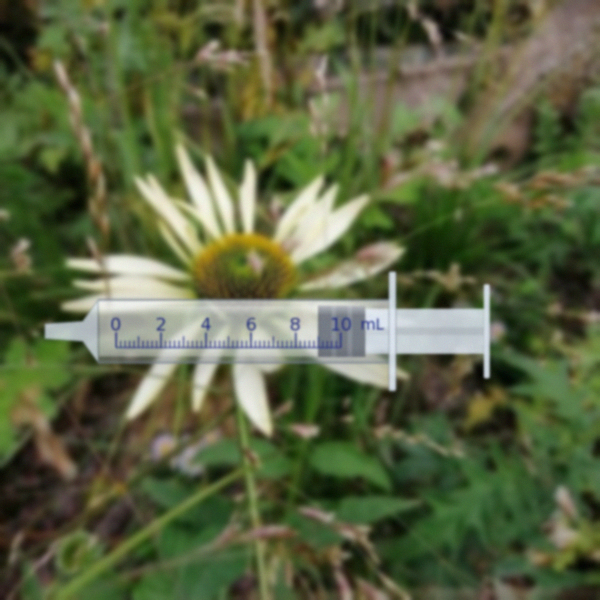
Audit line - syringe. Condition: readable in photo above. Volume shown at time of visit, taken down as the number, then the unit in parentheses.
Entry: 9 (mL)
